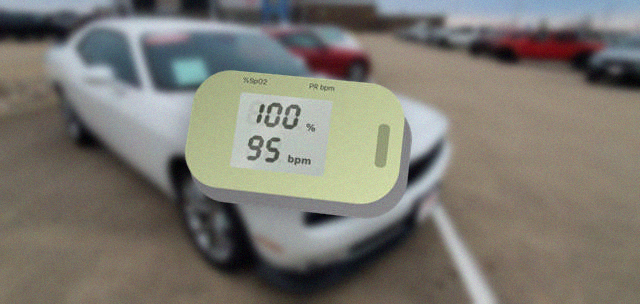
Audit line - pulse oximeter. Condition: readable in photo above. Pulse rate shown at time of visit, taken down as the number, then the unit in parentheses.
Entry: 95 (bpm)
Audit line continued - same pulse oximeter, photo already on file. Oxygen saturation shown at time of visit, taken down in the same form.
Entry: 100 (%)
